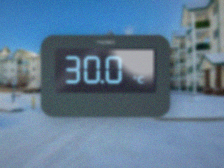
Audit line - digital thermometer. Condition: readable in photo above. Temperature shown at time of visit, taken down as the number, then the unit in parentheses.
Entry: 30.0 (°C)
